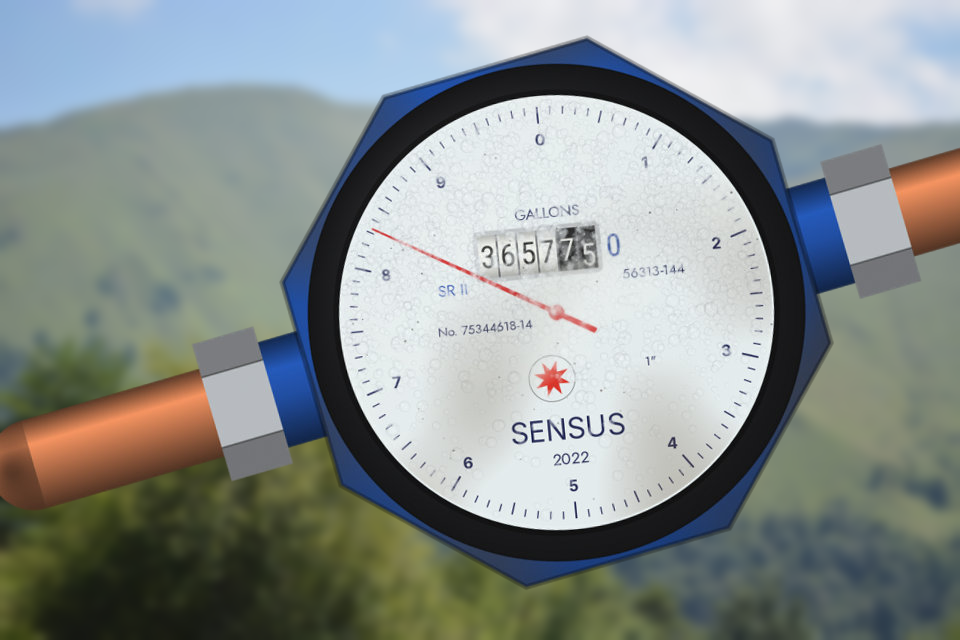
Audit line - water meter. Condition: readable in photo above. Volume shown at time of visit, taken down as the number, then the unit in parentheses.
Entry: 3657748.3 (gal)
